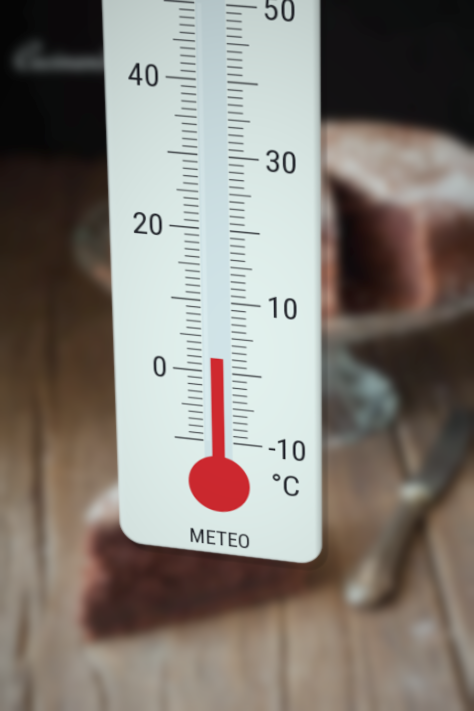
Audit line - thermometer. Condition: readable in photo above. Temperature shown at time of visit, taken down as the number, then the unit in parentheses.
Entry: 2 (°C)
